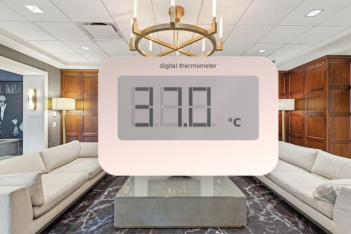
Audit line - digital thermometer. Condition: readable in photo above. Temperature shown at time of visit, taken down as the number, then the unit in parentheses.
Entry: 37.0 (°C)
